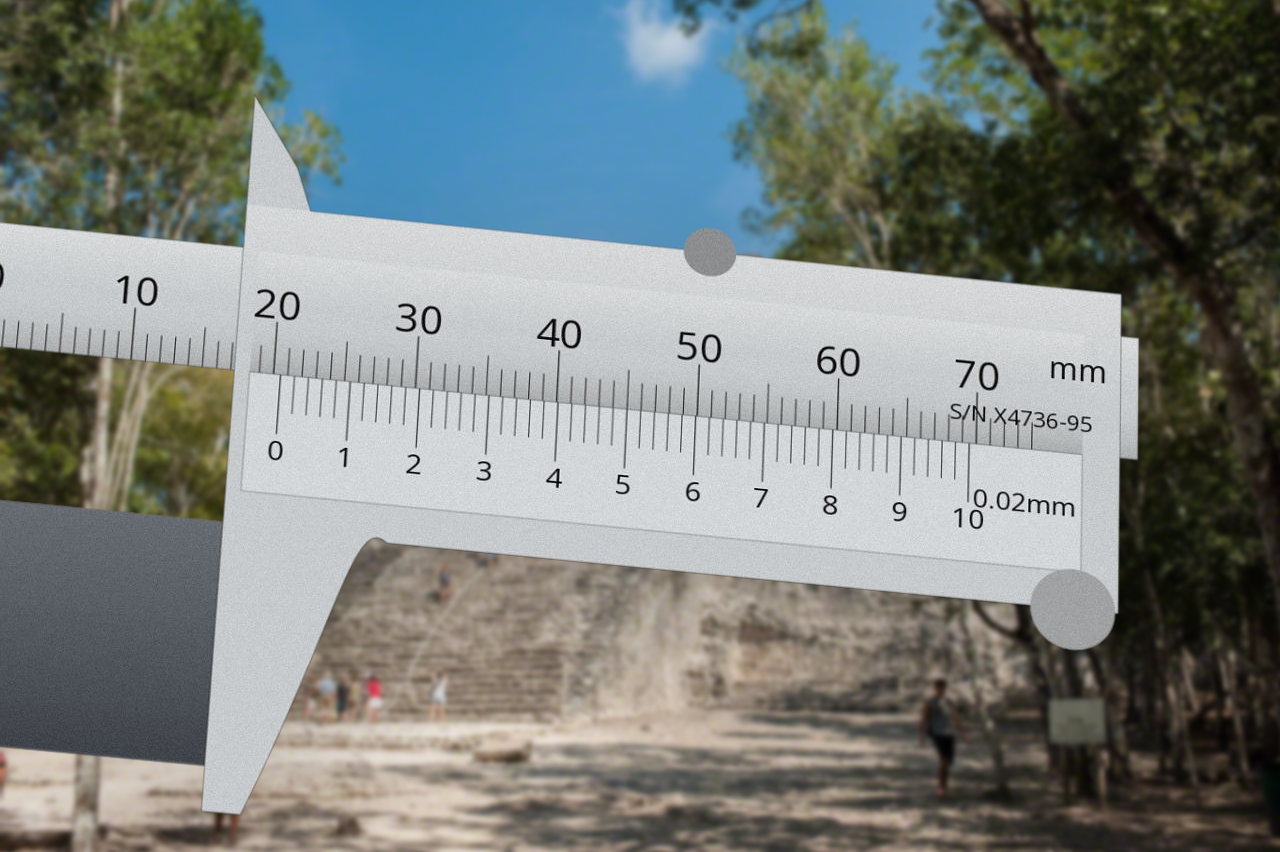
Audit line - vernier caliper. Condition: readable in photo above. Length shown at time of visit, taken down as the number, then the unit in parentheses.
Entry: 20.5 (mm)
